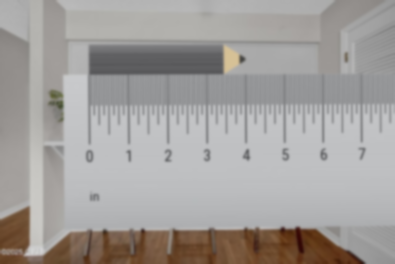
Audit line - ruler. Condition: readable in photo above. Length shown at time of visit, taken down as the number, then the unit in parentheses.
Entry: 4 (in)
